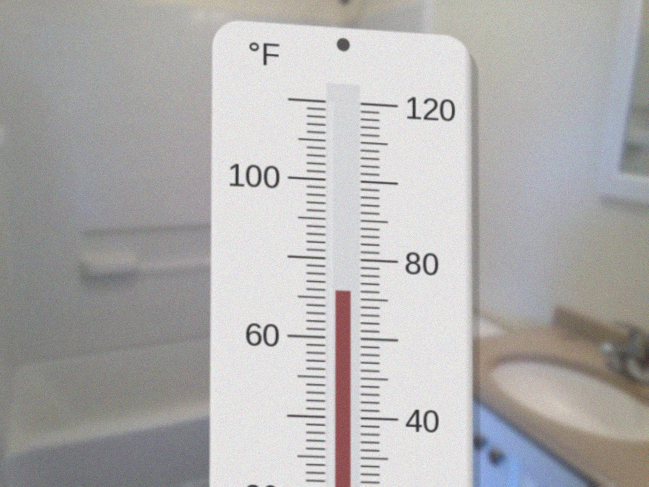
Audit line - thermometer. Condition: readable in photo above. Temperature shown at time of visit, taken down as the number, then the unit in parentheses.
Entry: 72 (°F)
